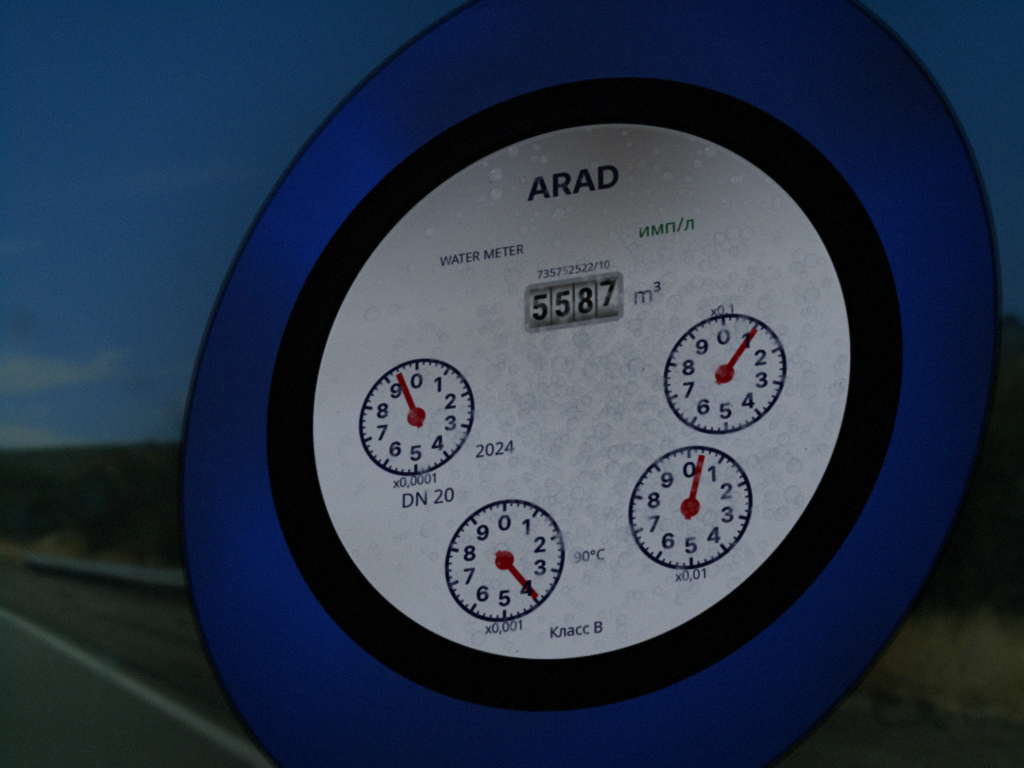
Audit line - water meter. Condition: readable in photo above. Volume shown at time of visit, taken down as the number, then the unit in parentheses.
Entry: 5587.1039 (m³)
